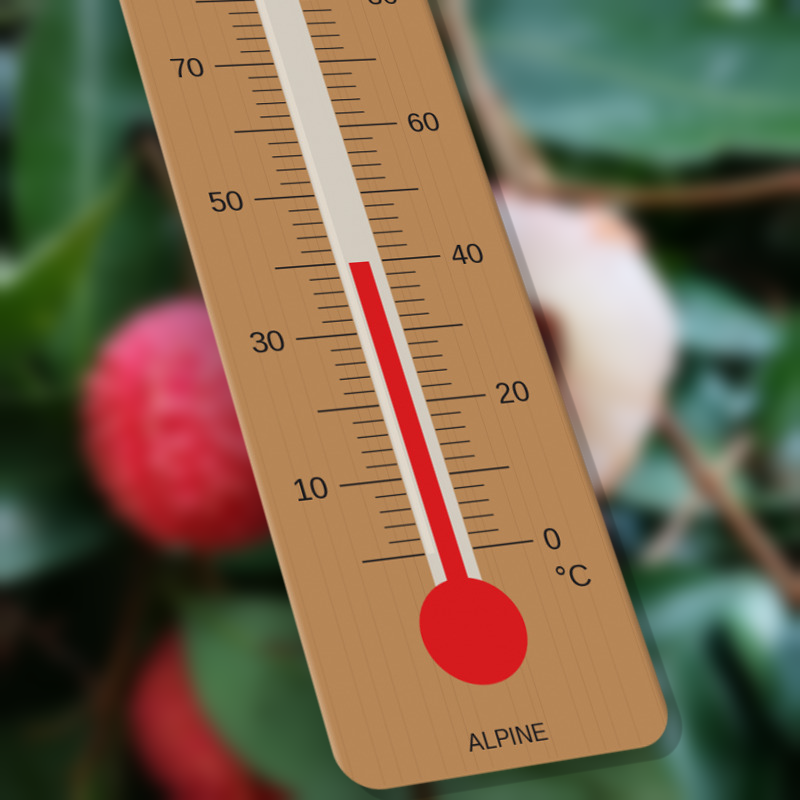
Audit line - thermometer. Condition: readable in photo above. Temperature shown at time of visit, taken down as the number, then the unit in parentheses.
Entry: 40 (°C)
